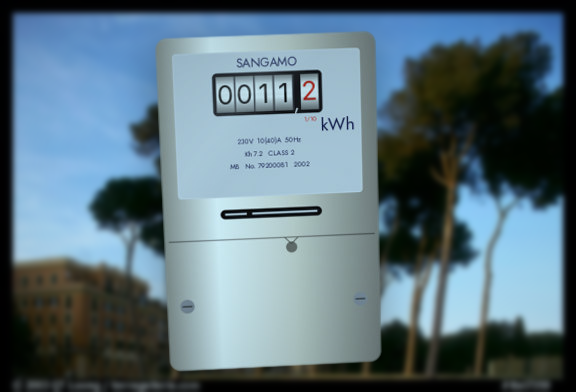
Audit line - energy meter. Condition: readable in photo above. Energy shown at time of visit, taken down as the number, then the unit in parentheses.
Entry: 11.2 (kWh)
